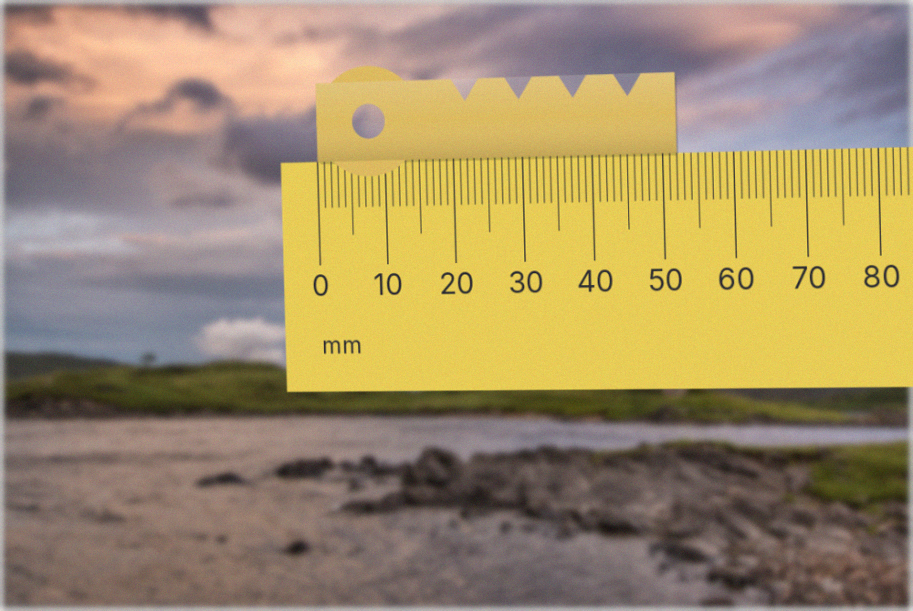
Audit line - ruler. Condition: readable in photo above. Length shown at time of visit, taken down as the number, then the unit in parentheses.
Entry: 52 (mm)
